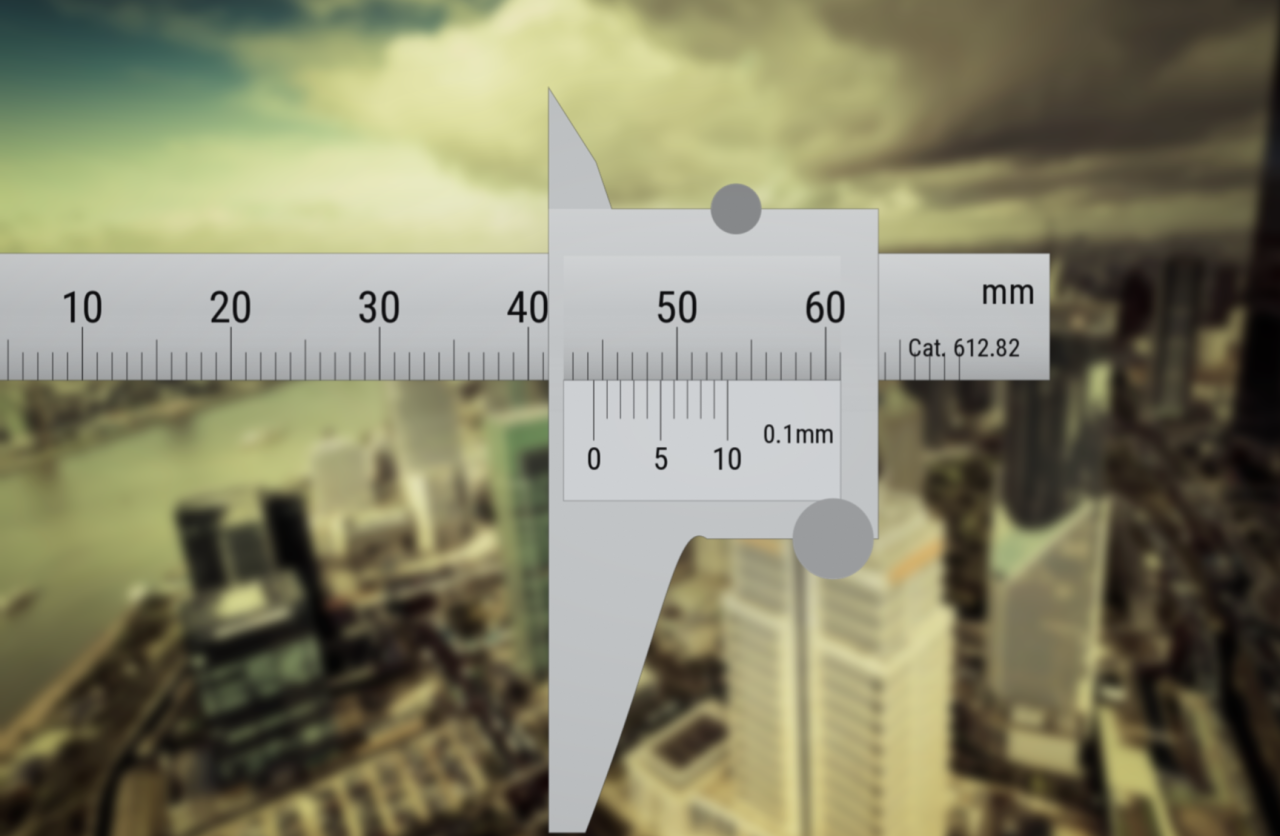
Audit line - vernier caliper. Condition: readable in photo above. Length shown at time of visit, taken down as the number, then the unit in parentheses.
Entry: 44.4 (mm)
